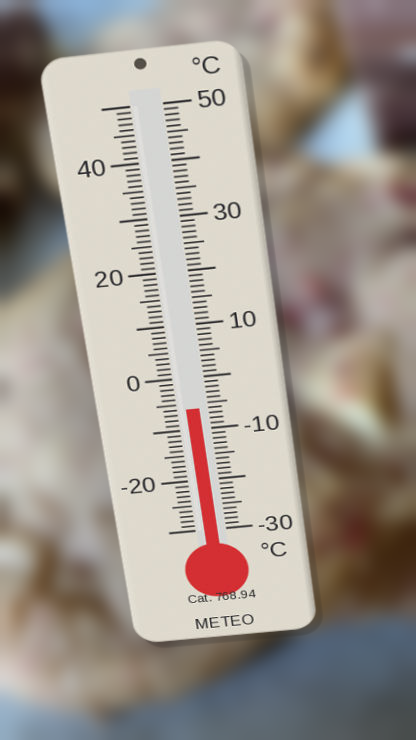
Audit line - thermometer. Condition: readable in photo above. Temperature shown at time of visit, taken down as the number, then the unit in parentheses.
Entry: -6 (°C)
